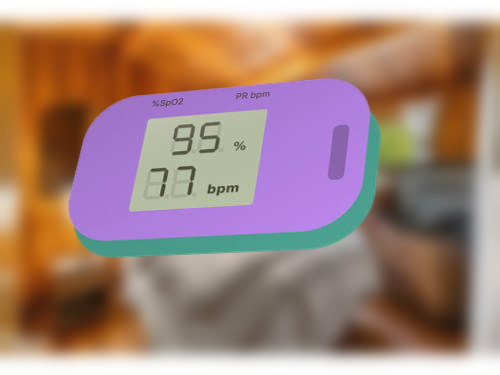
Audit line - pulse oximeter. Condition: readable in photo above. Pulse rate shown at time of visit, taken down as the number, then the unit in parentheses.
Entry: 77 (bpm)
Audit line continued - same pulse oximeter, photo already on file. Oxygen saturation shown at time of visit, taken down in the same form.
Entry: 95 (%)
